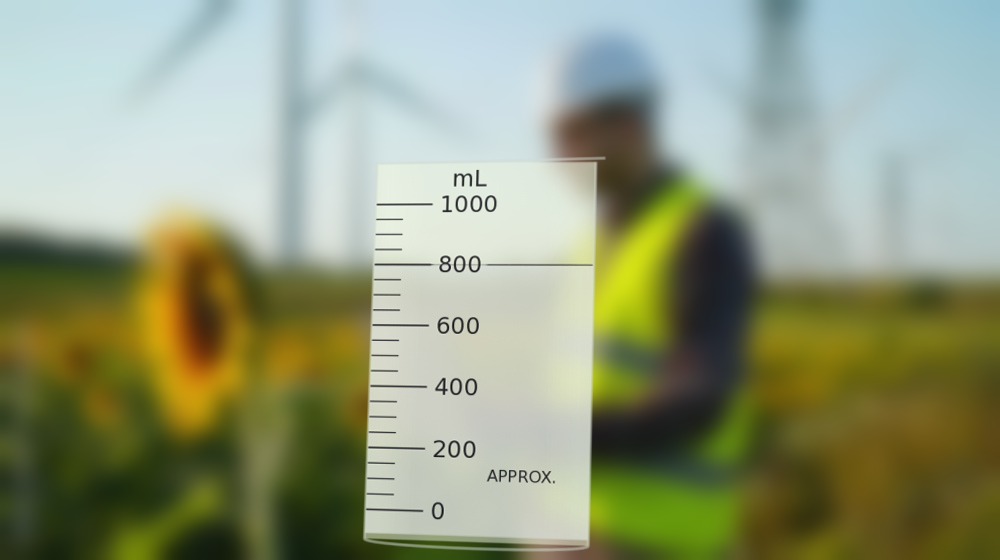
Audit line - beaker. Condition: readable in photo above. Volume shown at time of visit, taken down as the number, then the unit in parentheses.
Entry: 800 (mL)
